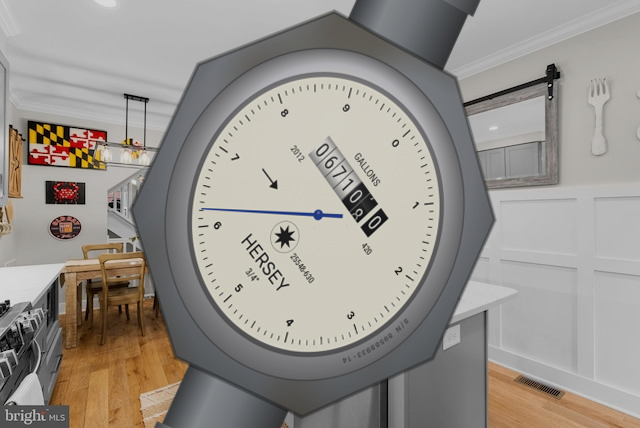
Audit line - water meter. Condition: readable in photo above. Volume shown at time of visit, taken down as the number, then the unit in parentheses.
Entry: 671076.2 (gal)
